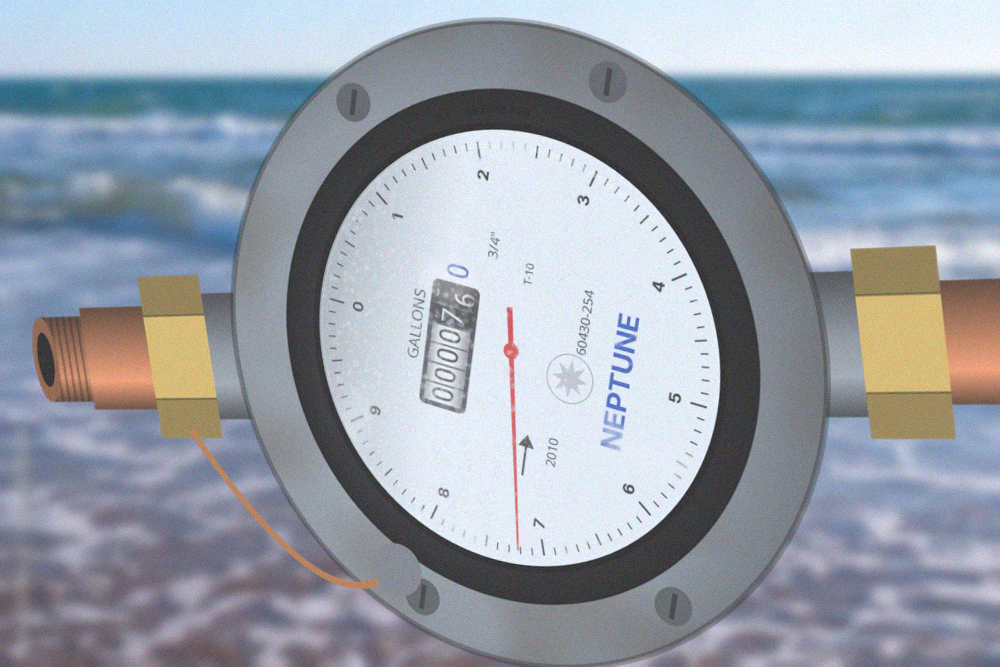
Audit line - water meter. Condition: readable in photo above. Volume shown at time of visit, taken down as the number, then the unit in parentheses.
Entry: 757.2 (gal)
